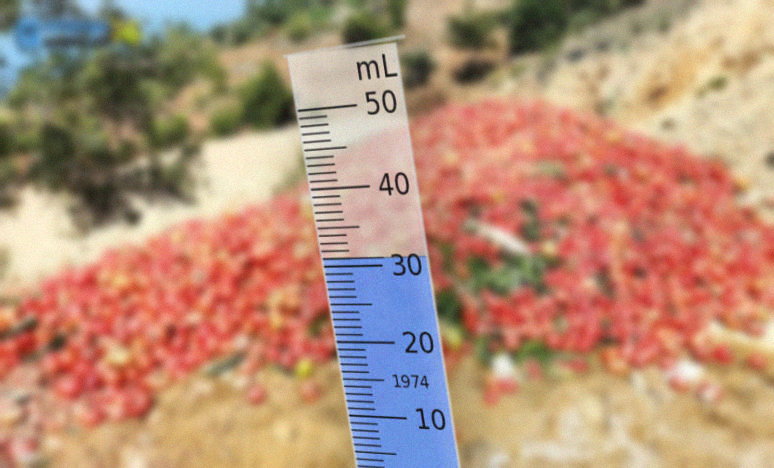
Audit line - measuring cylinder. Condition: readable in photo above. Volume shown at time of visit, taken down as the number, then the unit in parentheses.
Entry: 31 (mL)
